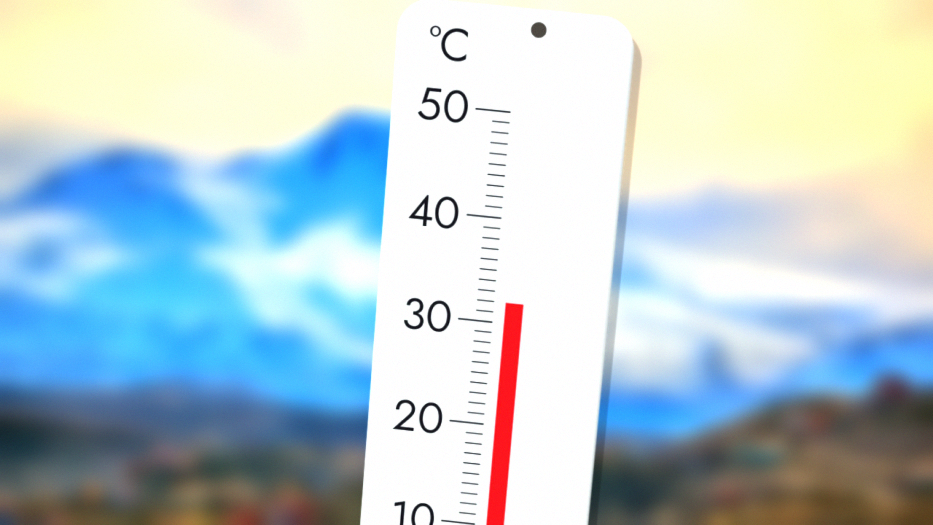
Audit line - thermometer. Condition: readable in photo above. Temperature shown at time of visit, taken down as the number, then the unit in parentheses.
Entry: 32 (°C)
